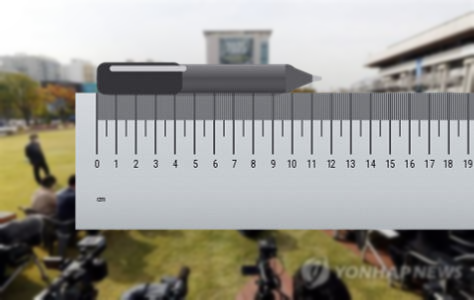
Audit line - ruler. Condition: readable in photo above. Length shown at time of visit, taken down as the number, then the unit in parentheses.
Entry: 11.5 (cm)
